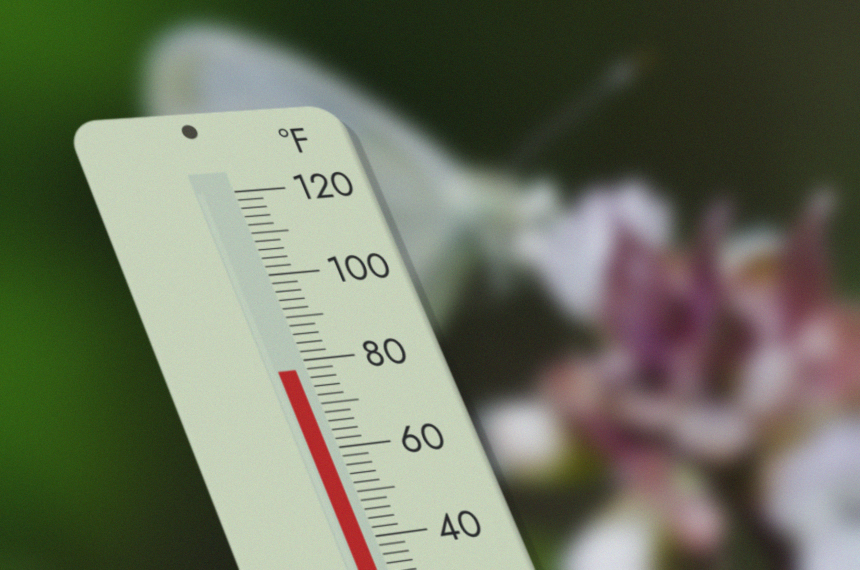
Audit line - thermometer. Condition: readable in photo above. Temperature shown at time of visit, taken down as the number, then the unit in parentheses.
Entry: 78 (°F)
